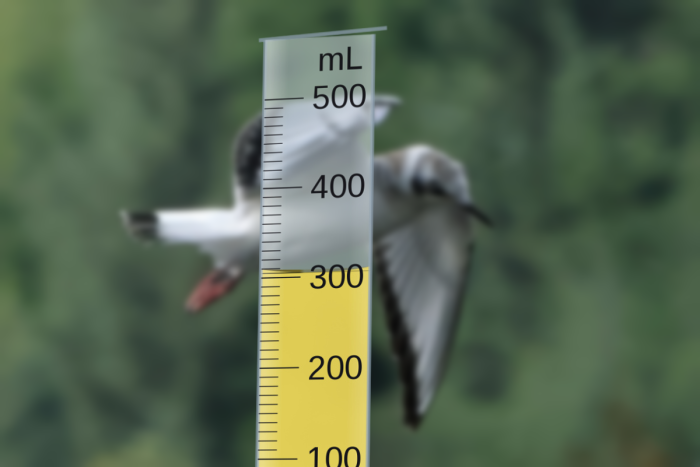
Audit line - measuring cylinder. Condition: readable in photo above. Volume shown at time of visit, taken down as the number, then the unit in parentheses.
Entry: 305 (mL)
